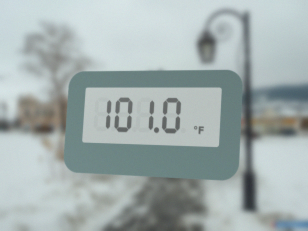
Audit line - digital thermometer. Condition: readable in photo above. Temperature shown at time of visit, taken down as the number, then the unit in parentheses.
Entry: 101.0 (°F)
